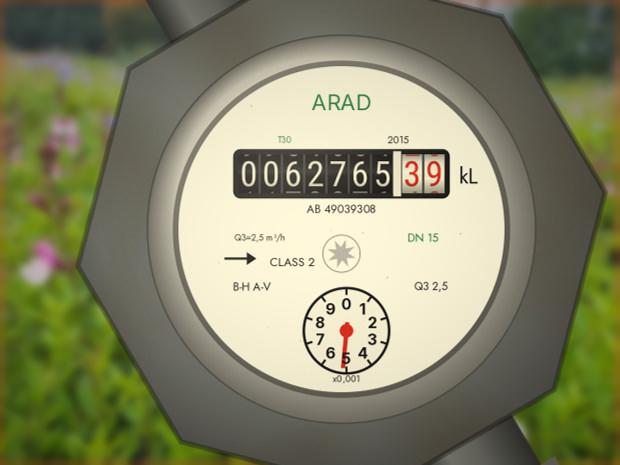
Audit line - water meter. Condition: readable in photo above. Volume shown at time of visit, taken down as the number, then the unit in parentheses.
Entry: 62765.395 (kL)
